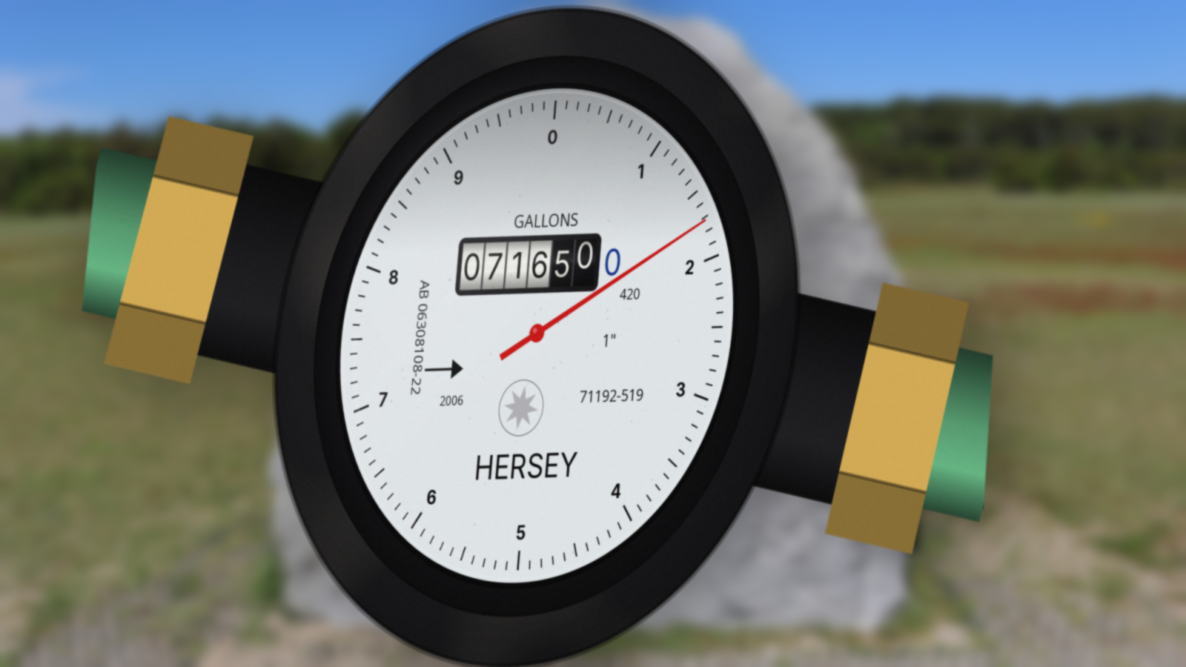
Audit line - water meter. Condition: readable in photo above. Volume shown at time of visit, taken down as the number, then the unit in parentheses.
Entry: 716501.7 (gal)
